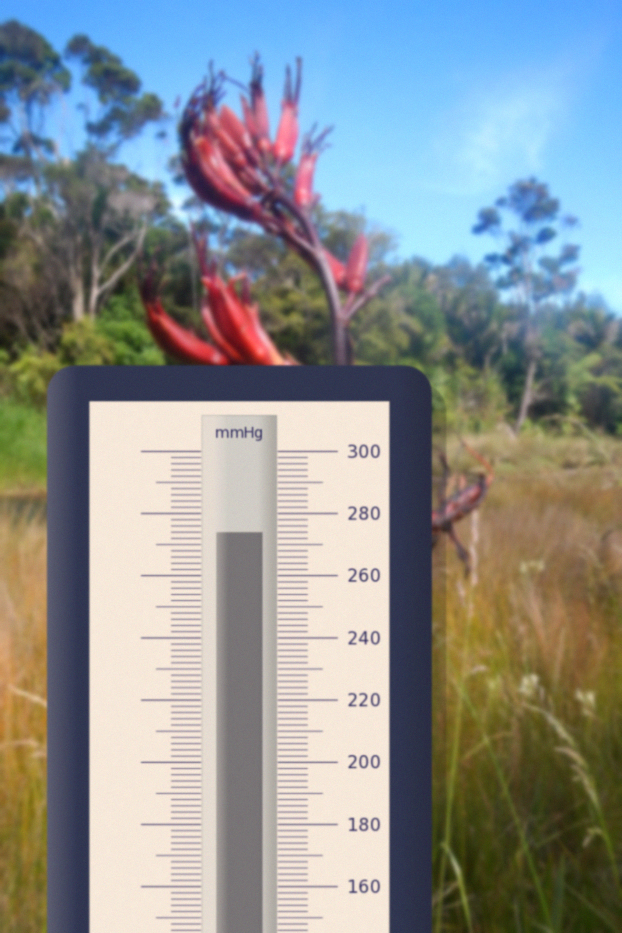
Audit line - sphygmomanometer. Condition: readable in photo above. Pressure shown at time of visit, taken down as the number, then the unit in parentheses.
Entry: 274 (mmHg)
